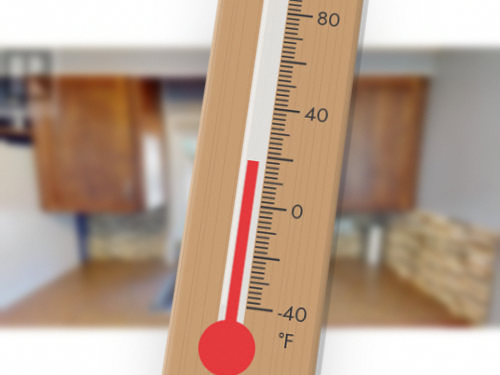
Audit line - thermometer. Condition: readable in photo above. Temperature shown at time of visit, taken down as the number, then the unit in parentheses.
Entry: 18 (°F)
